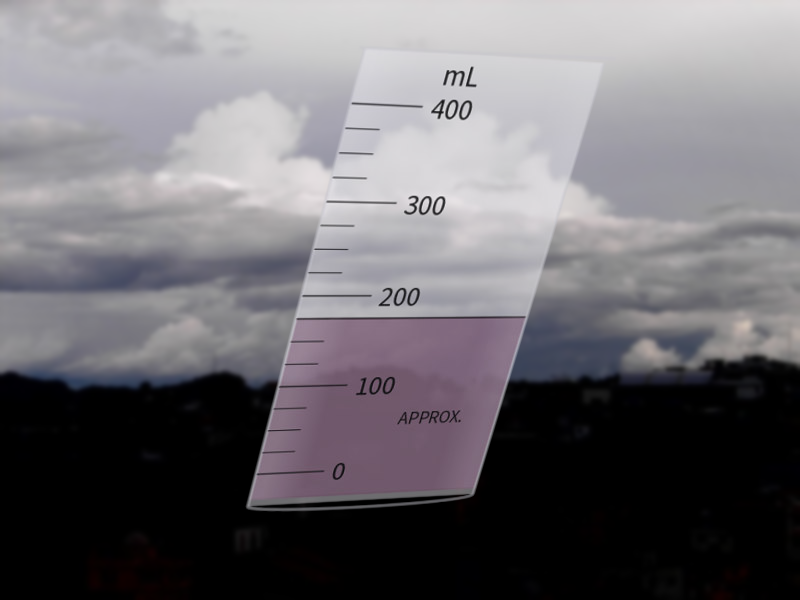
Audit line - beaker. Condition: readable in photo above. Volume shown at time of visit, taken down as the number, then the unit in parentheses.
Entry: 175 (mL)
